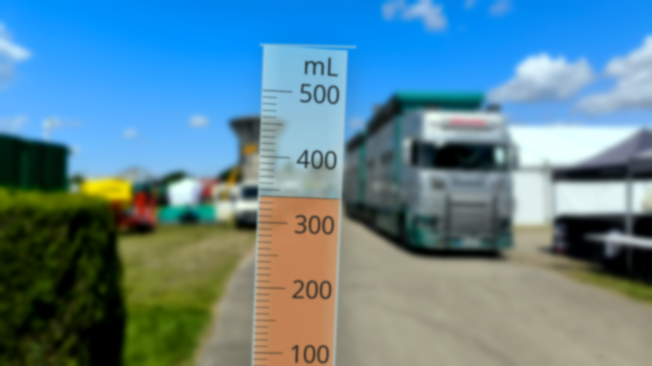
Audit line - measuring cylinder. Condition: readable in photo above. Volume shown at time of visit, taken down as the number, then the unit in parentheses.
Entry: 340 (mL)
